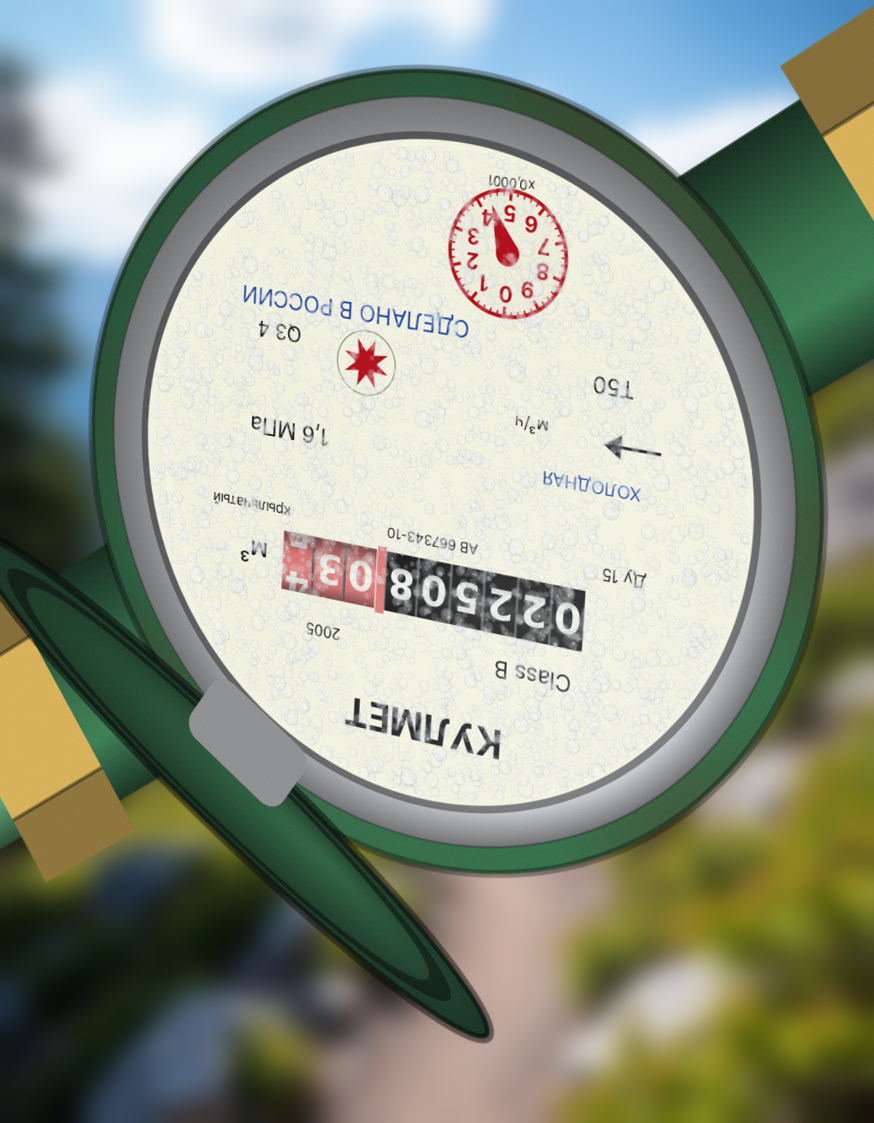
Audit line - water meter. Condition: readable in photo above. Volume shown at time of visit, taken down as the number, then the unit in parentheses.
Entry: 22508.0344 (m³)
